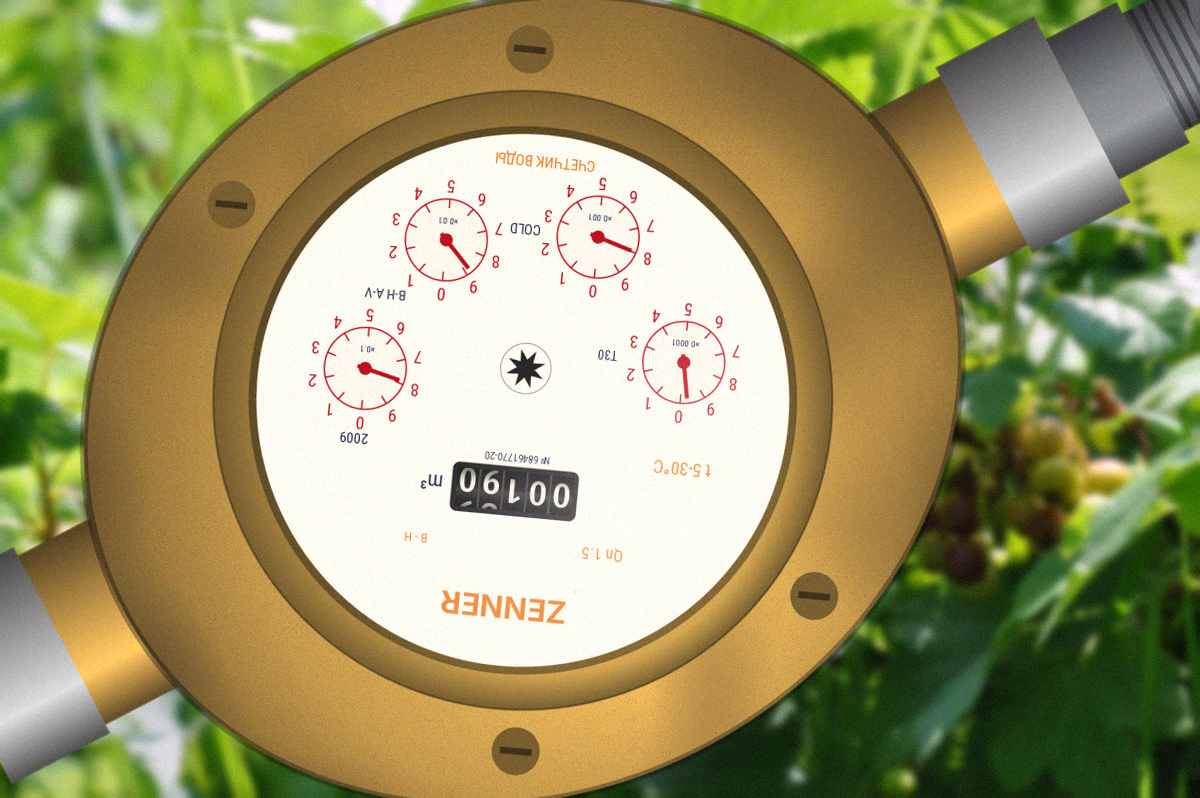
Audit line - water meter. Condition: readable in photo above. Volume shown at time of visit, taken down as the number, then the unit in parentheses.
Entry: 189.7879 (m³)
